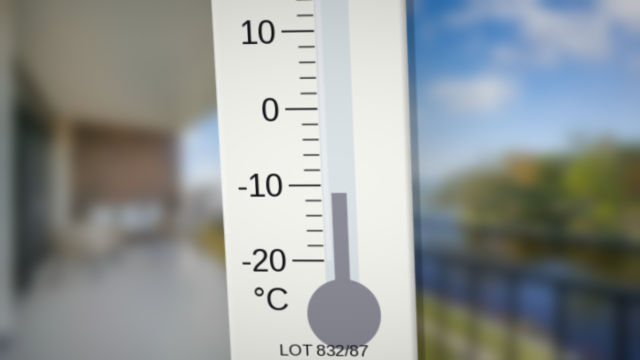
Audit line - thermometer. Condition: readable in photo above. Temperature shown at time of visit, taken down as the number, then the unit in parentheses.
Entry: -11 (°C)
